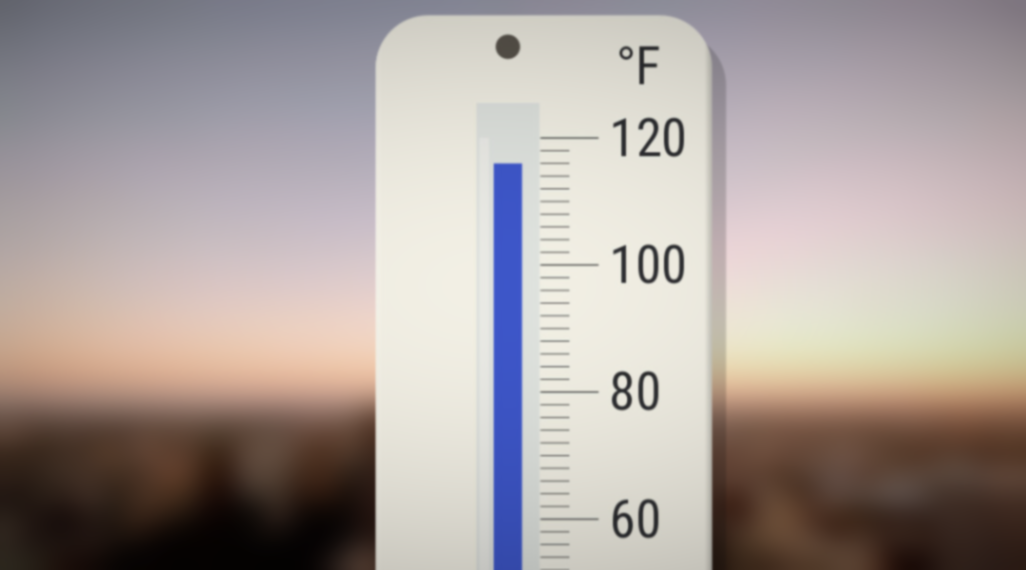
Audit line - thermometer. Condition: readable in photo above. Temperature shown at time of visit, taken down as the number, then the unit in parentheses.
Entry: 116 (°F)
